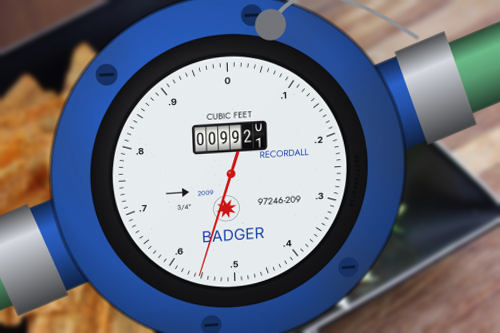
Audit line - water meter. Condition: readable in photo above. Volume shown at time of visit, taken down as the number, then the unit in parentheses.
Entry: 9920.55 (ft³)
